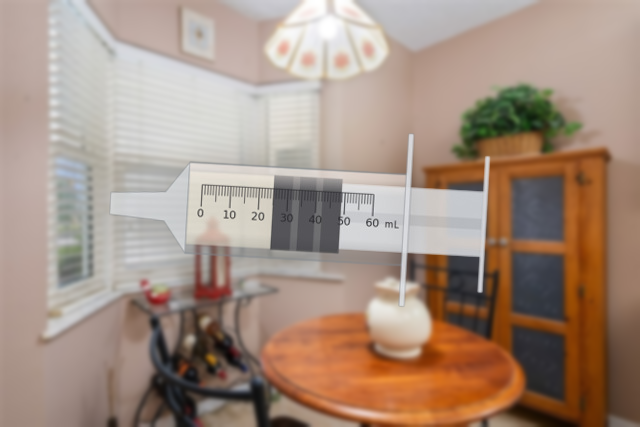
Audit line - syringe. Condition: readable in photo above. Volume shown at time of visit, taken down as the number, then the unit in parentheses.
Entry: 25 (mL)
